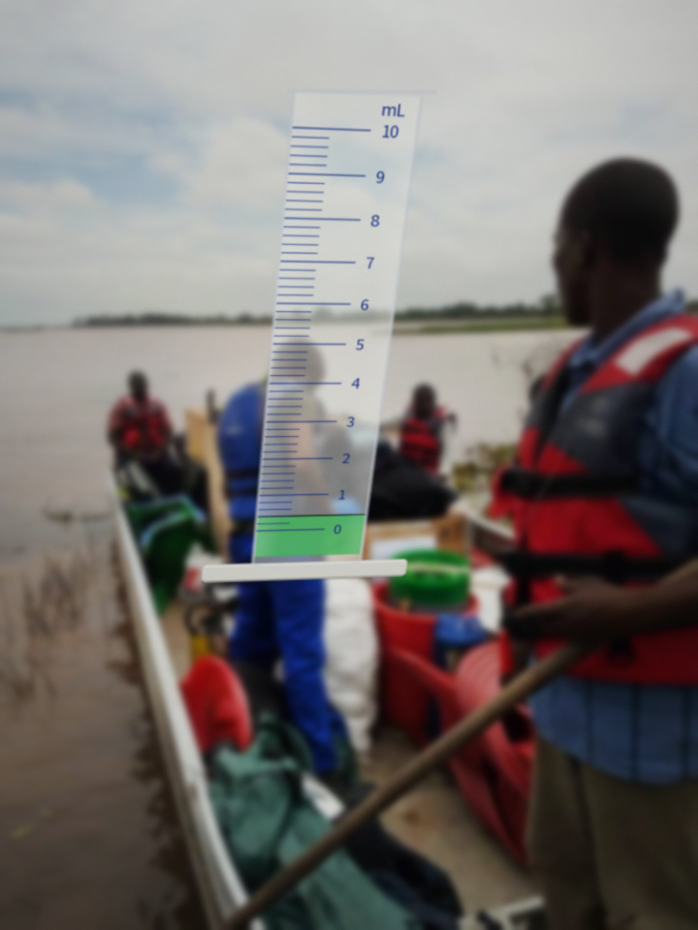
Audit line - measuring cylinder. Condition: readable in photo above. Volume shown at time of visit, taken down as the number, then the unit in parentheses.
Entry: 0.4 (mL)
